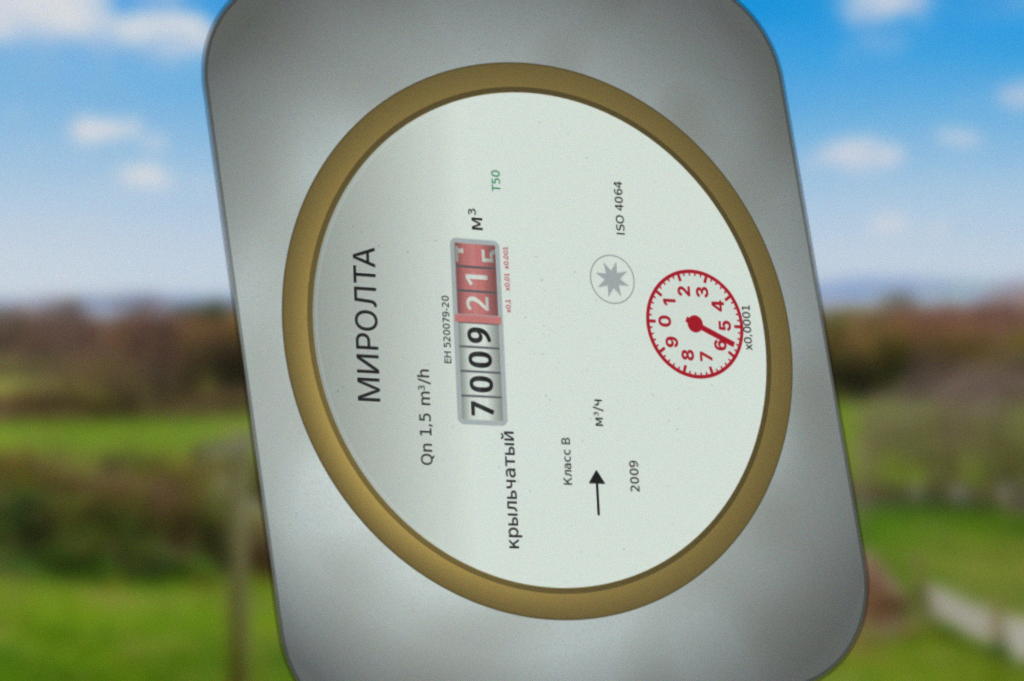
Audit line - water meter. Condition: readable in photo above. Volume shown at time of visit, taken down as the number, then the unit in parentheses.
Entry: 7009.2145 (m³)
